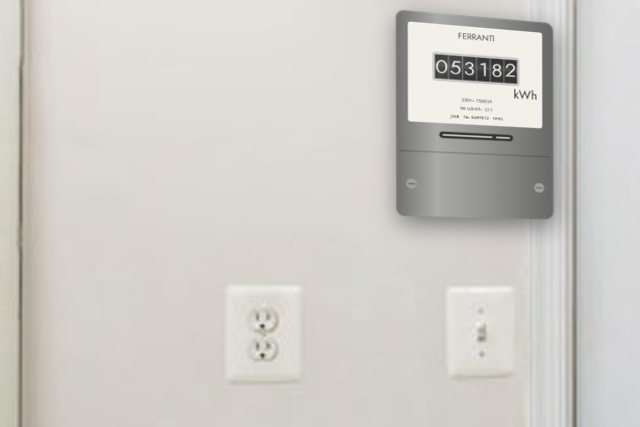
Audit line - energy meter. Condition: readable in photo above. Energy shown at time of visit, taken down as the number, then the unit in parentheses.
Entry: 53182 (kWh)
